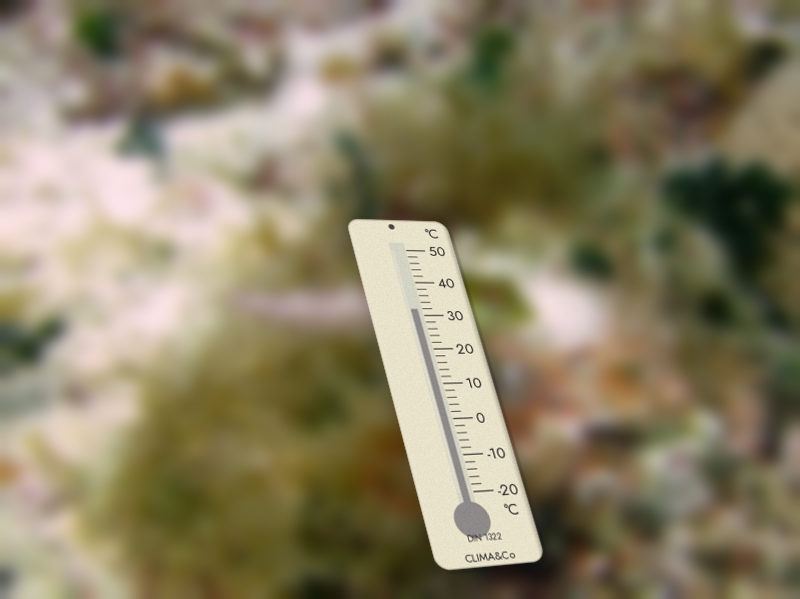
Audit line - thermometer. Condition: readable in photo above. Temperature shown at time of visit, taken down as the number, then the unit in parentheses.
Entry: 32 (°C)
